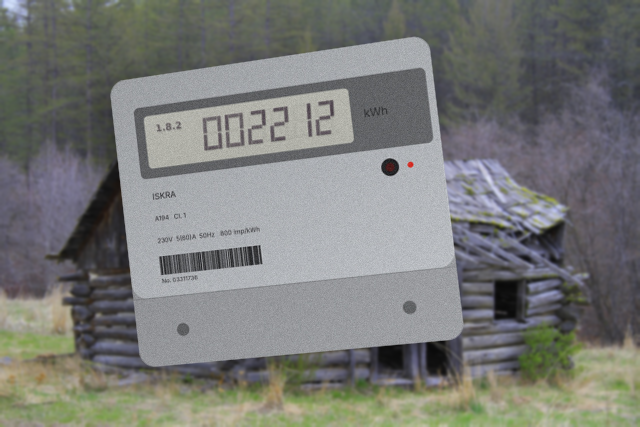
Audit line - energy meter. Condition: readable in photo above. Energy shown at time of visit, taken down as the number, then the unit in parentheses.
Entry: 2212 (kWh)
